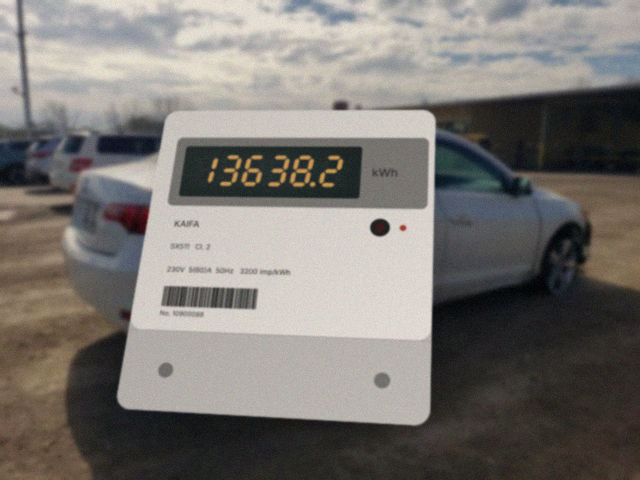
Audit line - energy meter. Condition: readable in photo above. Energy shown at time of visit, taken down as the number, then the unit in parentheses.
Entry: 13638.2 (kWh)
